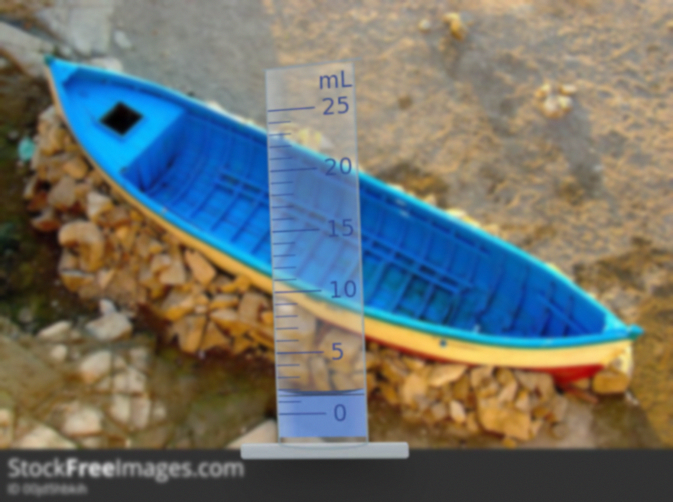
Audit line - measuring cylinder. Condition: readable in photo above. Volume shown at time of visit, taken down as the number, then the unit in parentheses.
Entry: 1.5 (mL)
